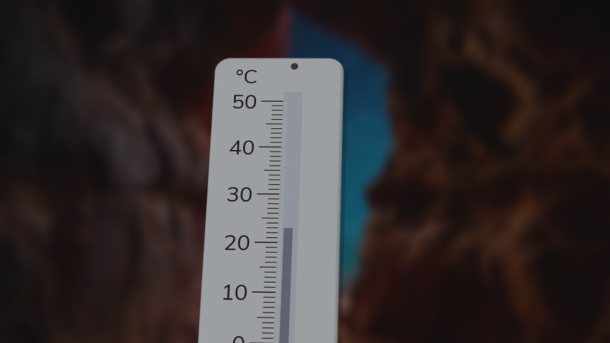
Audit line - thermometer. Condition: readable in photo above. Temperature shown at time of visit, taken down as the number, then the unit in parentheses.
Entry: 23 (°C)
